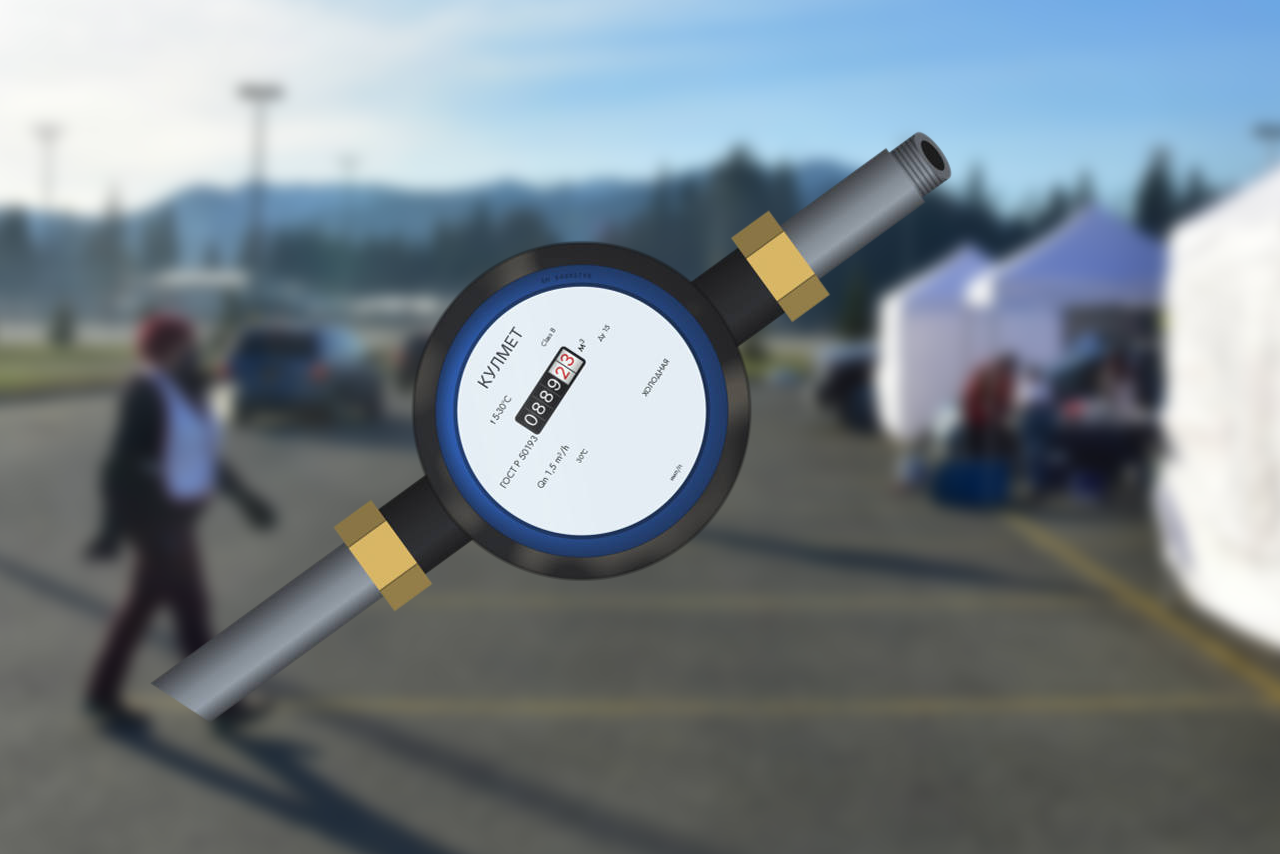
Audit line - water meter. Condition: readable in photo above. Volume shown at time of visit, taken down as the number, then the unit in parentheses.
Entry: 889.23 (m³)
